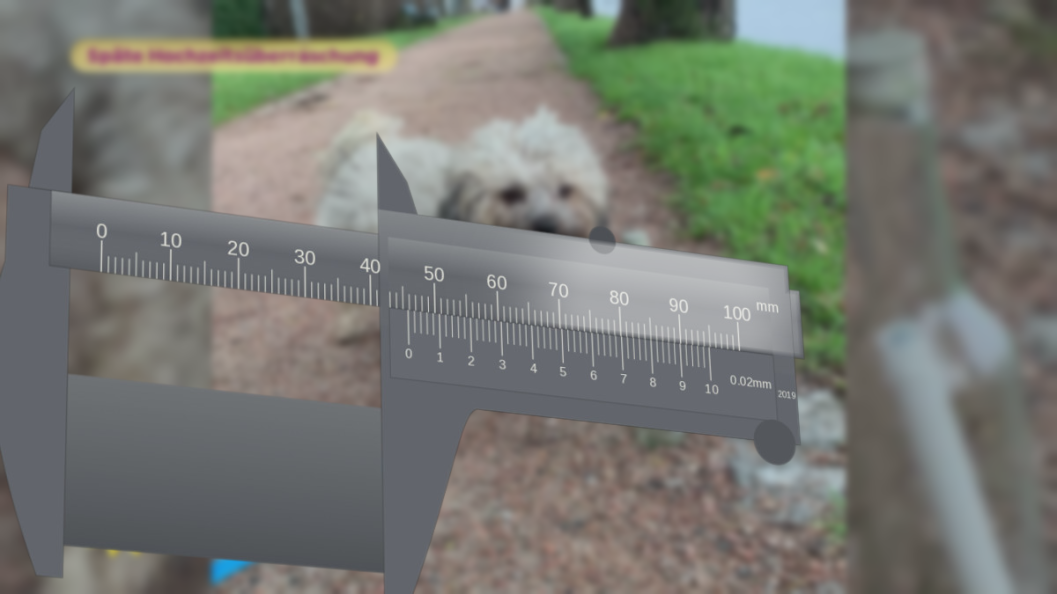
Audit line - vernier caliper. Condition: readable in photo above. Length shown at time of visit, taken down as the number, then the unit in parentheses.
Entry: 45.8 (mm)
